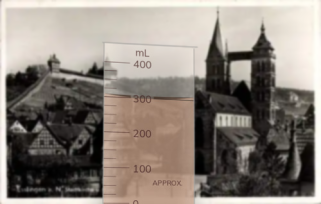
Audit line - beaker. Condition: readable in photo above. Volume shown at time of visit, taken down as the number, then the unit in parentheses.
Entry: 300 (mL)
